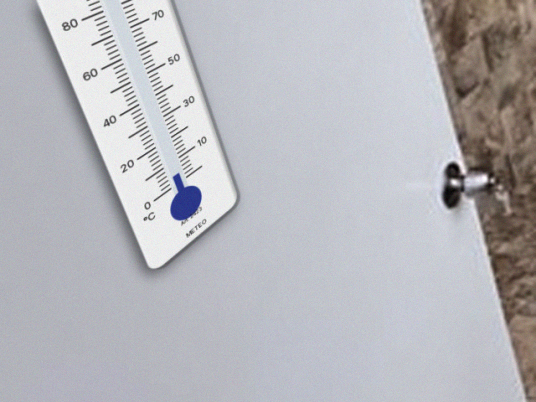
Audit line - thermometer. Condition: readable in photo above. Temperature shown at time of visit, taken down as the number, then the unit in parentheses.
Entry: 4 (°C)
